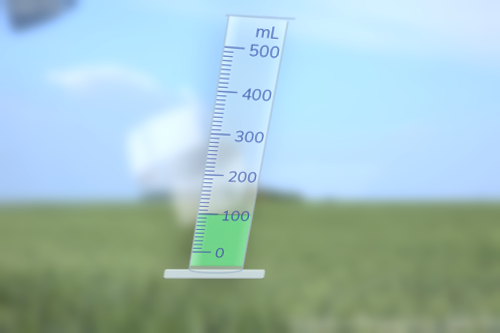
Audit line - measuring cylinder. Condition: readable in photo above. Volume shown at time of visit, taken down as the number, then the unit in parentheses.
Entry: 100 (mL)
